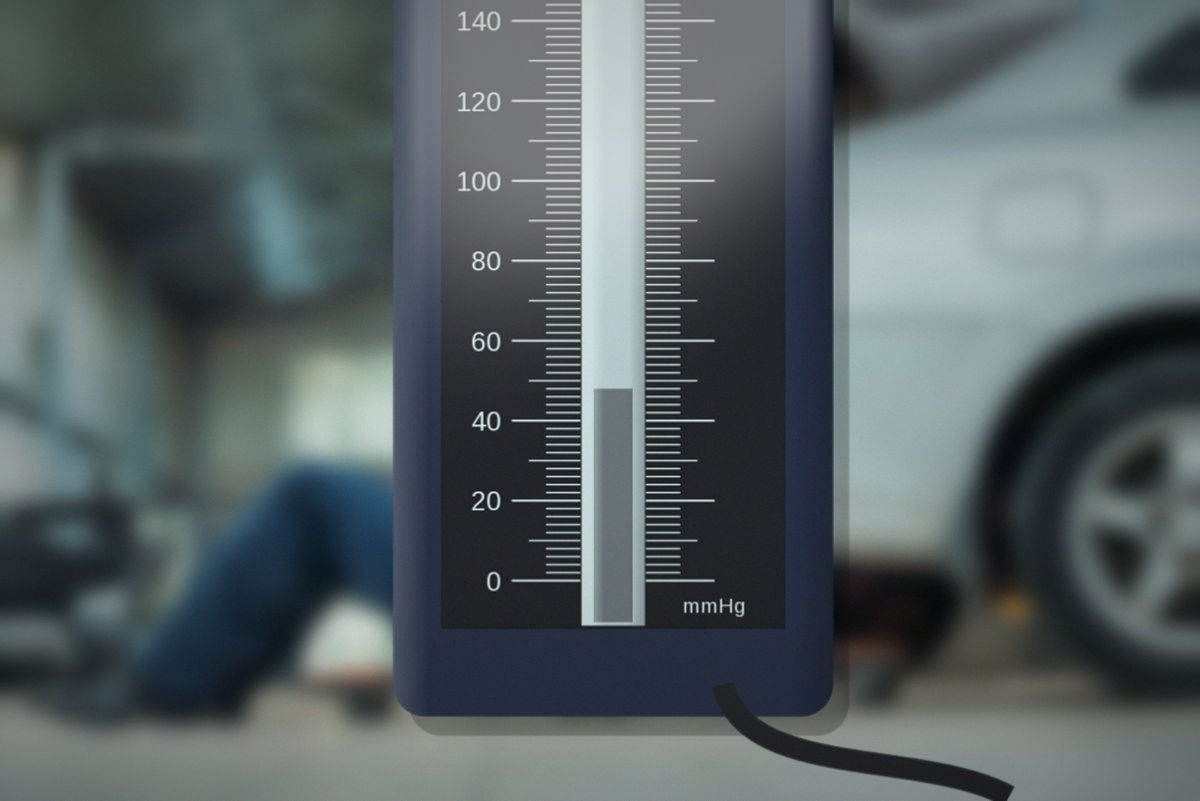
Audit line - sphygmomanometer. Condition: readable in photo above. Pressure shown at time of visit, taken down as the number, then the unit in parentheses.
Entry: 48 (mmHg)
